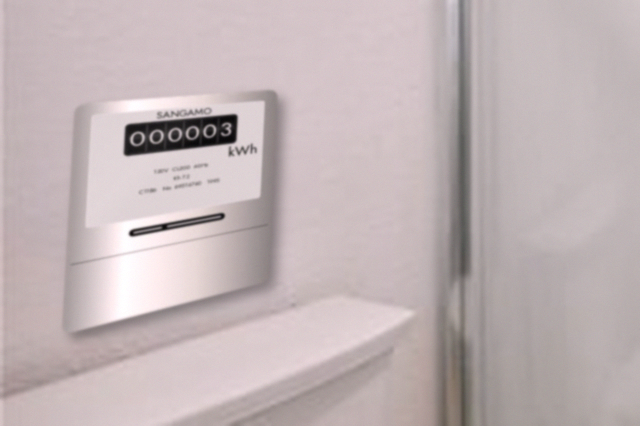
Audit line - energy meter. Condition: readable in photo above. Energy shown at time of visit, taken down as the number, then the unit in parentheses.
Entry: 3 (kWh)
